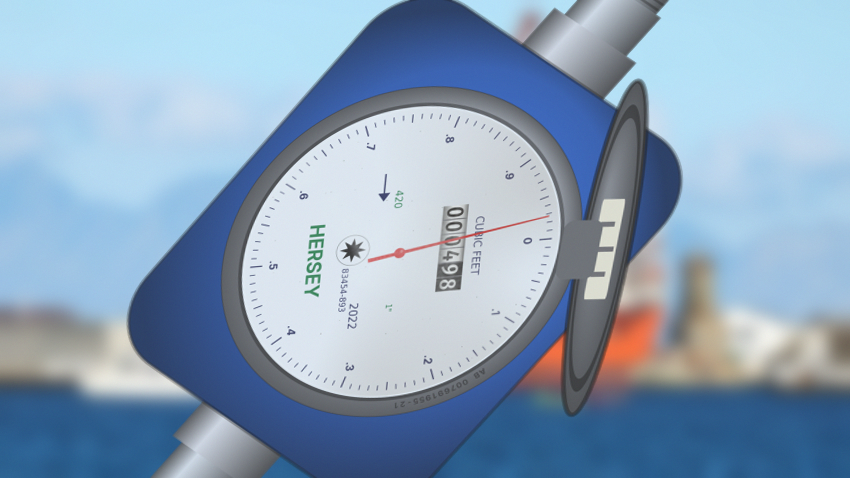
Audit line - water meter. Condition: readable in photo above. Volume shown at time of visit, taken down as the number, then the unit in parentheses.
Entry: 497.97 (ft³)
